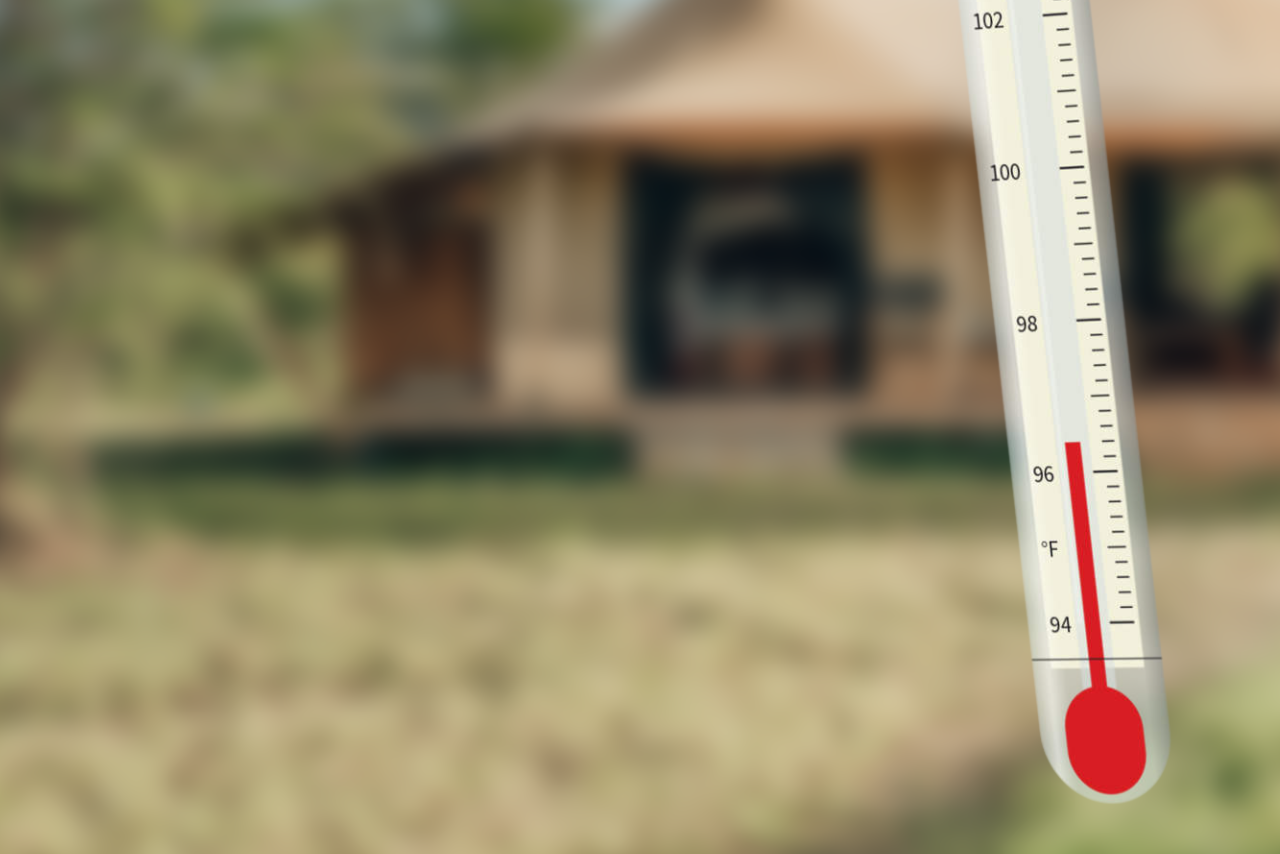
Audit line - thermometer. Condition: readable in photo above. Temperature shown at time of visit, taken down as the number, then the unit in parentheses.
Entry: 96.4 (°F)
